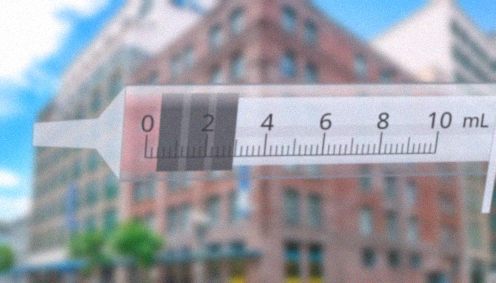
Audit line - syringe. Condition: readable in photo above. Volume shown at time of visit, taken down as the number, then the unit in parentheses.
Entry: 0.4 (mL)
